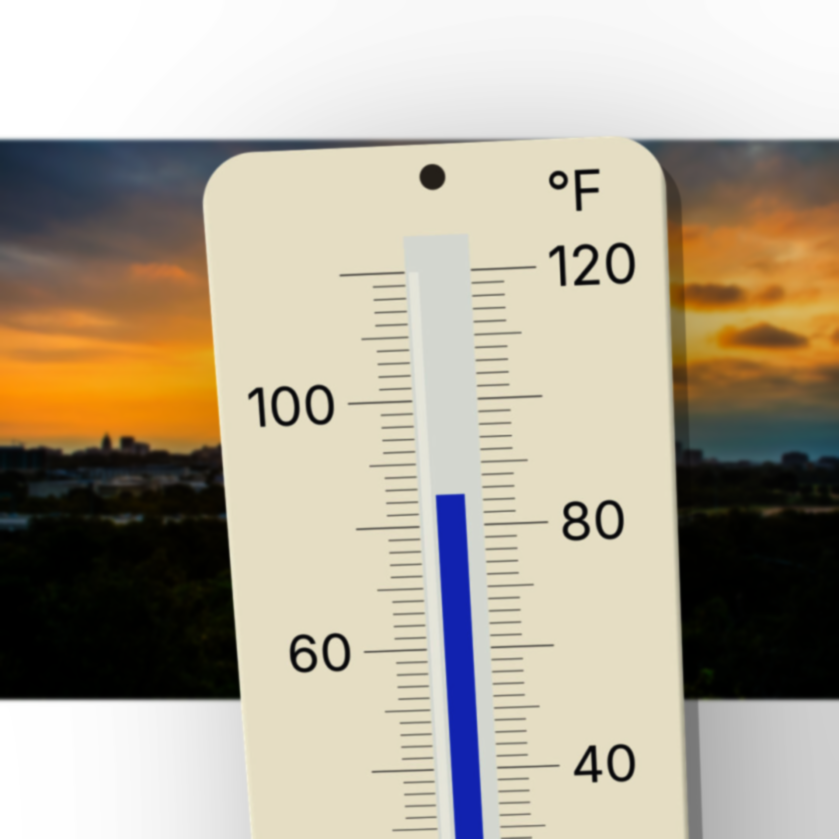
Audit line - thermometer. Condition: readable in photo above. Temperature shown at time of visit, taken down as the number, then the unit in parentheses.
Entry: 85 (°F)
